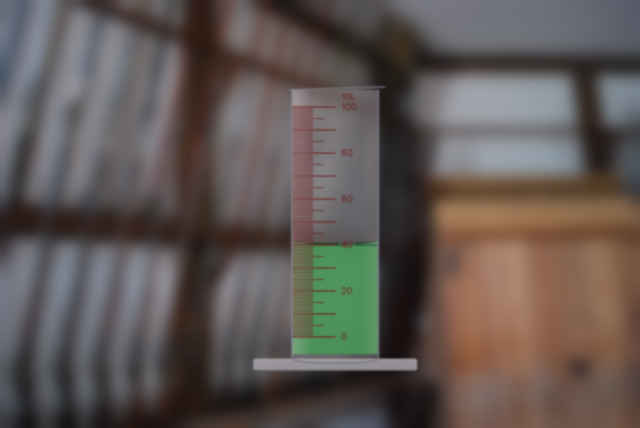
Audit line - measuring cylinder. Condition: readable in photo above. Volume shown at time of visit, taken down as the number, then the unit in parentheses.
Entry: 40 (mL)
